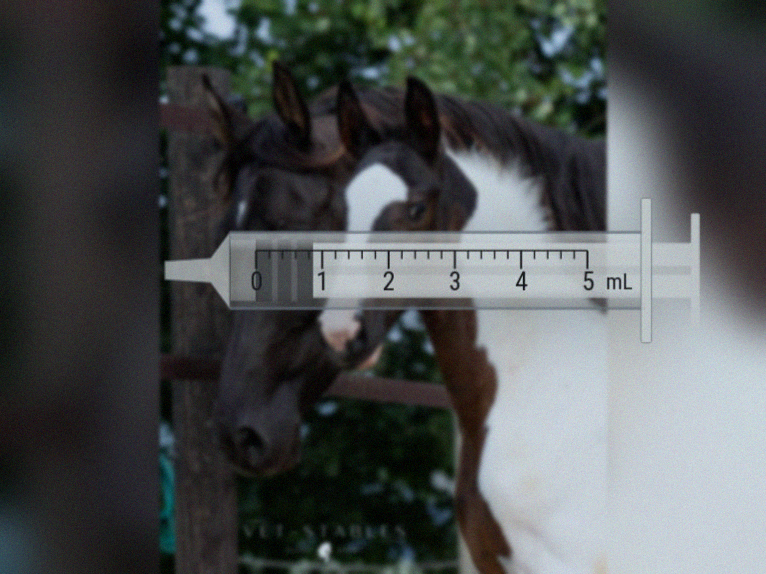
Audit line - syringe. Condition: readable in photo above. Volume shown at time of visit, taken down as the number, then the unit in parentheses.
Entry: 0 (mL)
